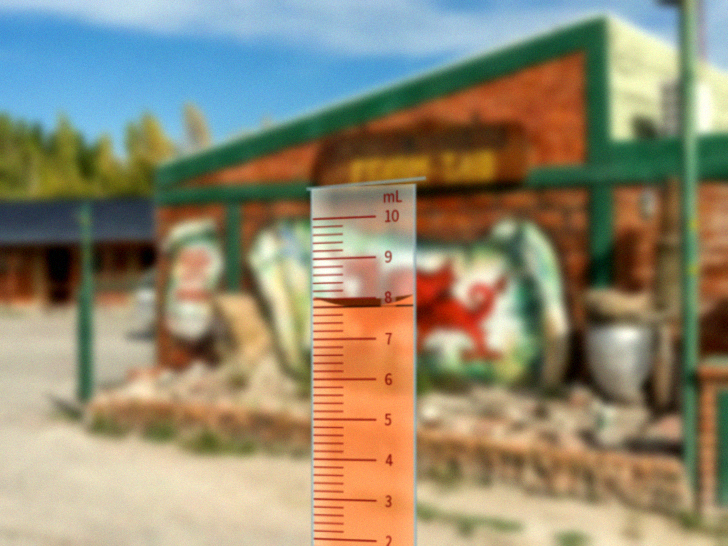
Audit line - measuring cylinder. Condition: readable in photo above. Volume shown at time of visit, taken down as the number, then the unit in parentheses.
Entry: 7.8 (mL)
